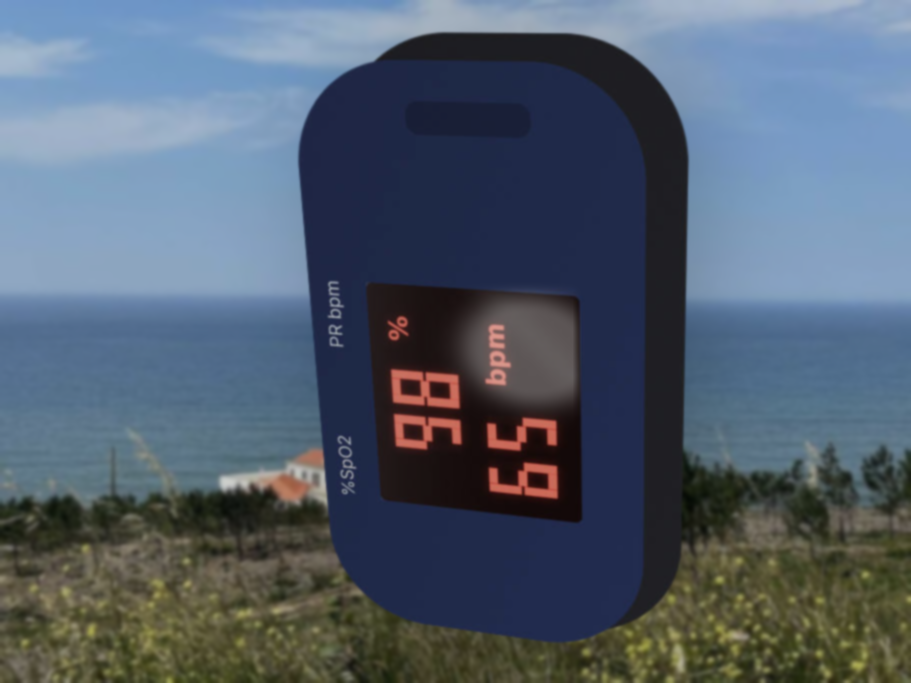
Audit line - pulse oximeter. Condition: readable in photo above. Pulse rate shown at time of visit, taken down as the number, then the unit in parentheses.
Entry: 65 (bpm)
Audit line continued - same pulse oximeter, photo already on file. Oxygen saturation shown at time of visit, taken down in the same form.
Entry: 98 (%)
